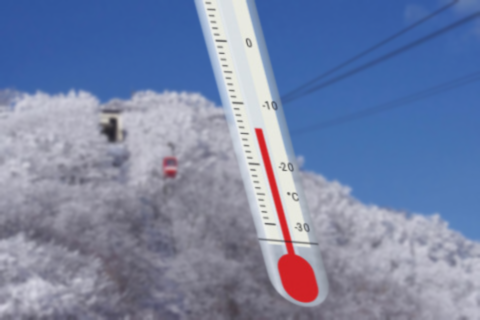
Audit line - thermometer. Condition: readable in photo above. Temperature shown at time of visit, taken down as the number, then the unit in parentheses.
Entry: -14 (°C)
